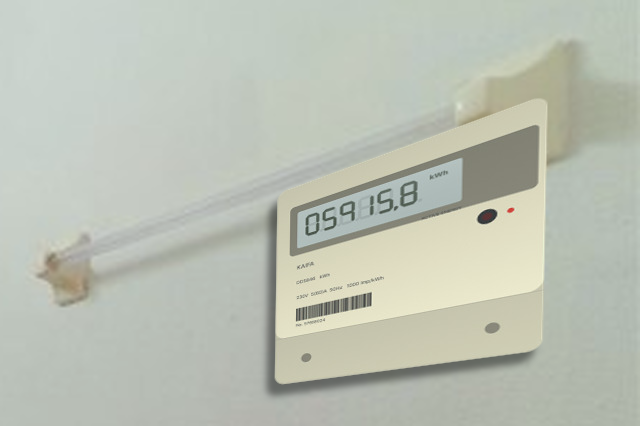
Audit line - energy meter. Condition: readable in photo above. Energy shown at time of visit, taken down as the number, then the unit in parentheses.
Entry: 5915.8 (kWh)
